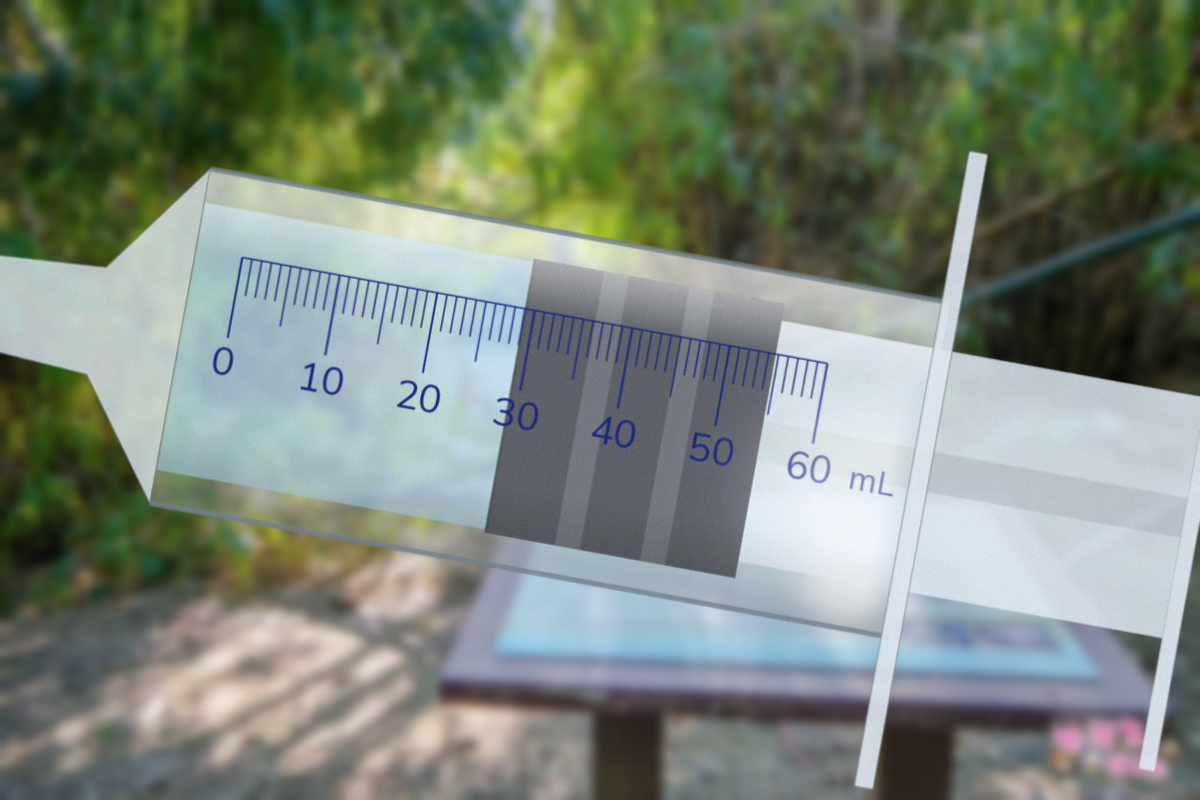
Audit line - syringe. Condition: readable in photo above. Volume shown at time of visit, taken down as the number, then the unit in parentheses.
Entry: 29 (mL)
